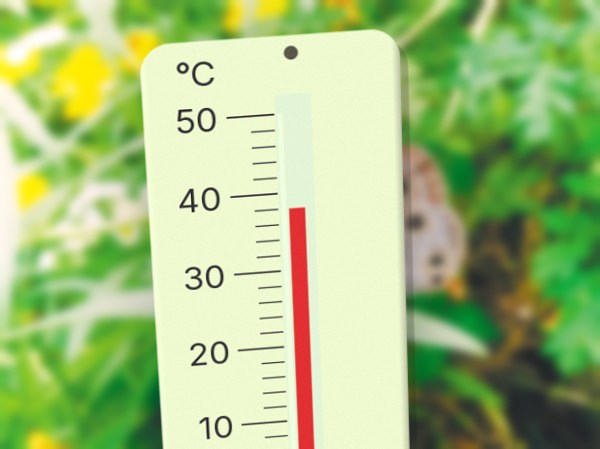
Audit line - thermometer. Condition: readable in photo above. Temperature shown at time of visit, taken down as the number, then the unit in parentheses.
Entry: 38 (°C)
